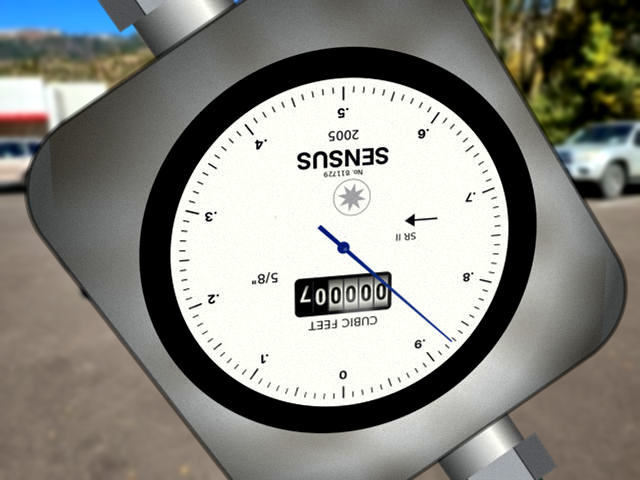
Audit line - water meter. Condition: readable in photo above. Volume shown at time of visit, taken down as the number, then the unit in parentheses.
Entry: 6.87 (ft³)
